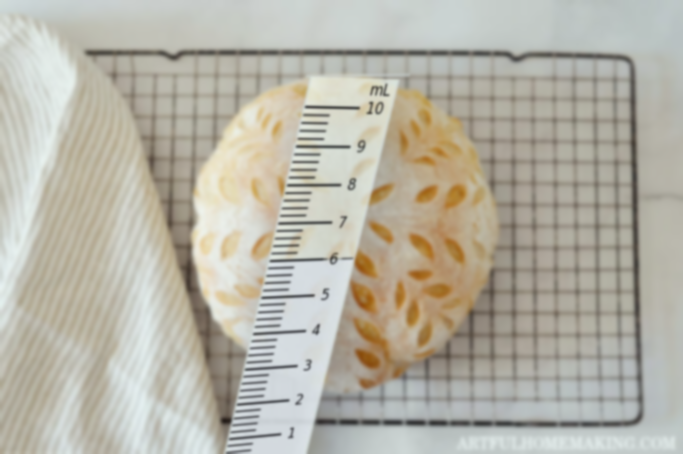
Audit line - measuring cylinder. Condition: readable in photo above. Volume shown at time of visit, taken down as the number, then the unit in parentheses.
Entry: 6 (mL)
